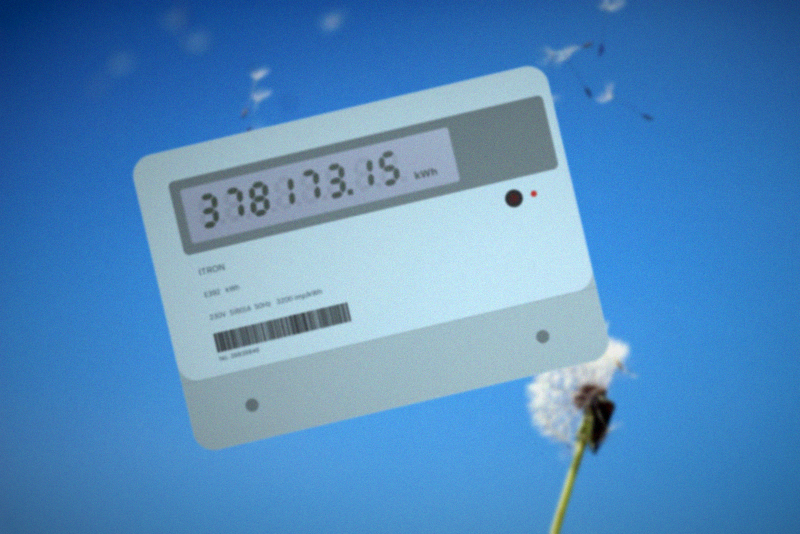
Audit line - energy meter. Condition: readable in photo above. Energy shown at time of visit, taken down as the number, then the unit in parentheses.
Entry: 378173.15 (kWh)
